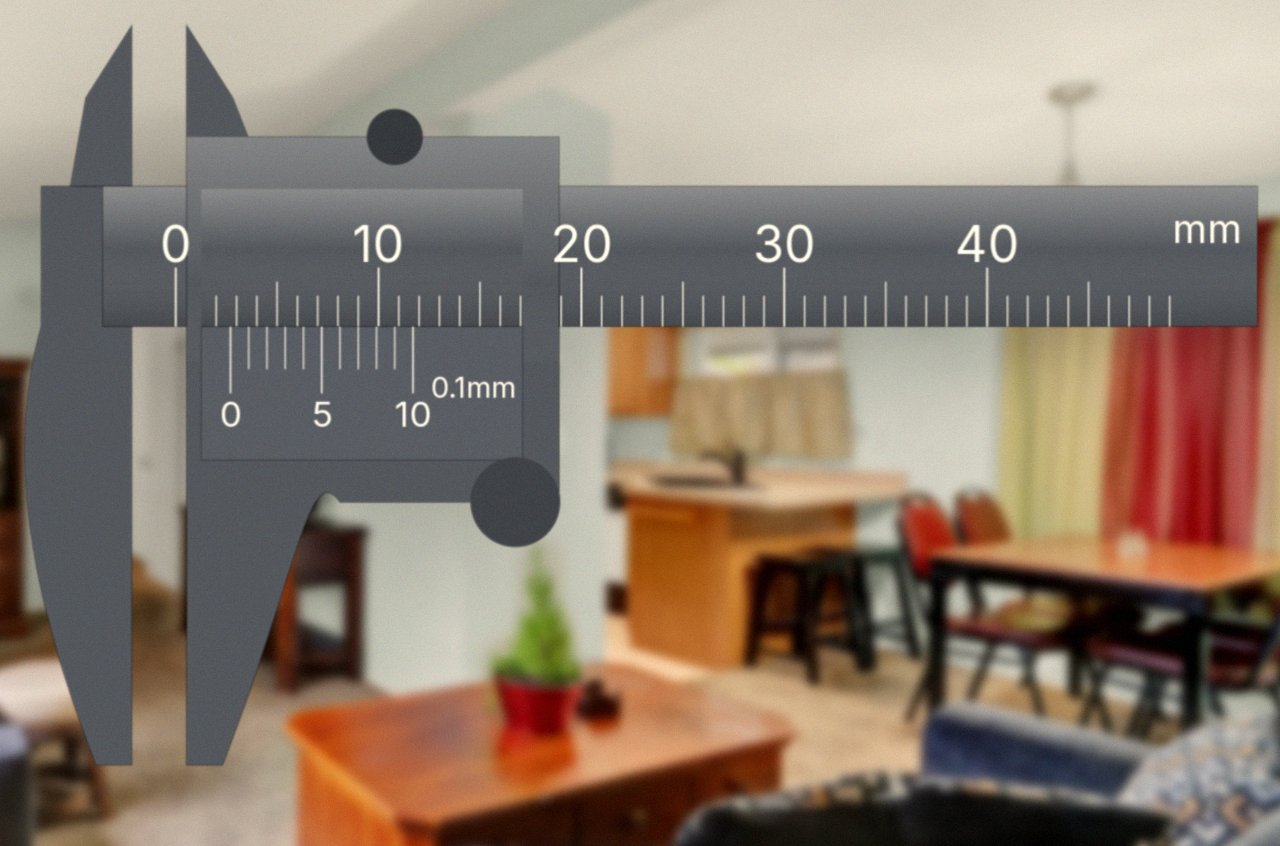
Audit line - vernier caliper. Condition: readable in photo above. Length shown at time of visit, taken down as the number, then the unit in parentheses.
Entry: 2.7 (mm)
